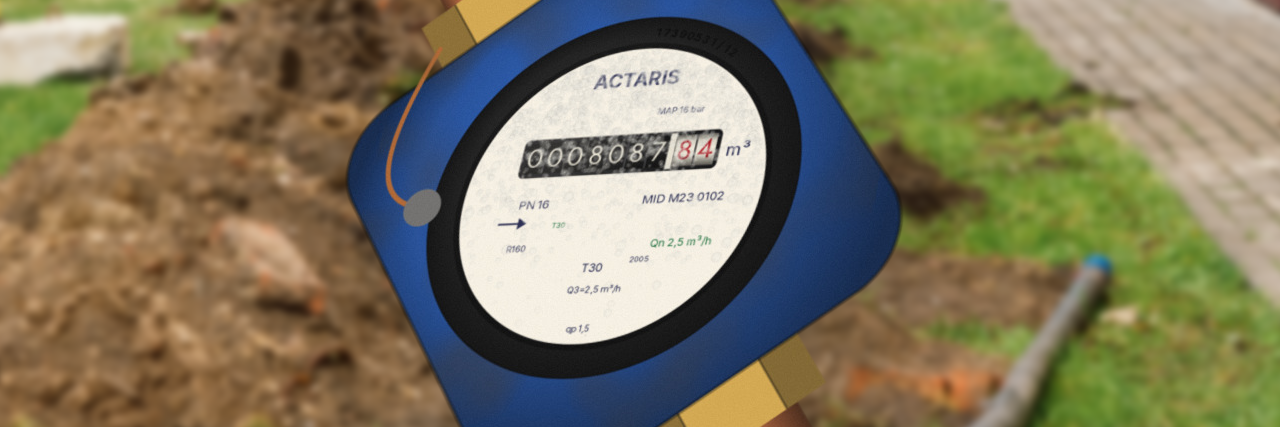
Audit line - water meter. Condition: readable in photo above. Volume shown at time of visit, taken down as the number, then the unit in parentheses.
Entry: 8087.84 (m³)
